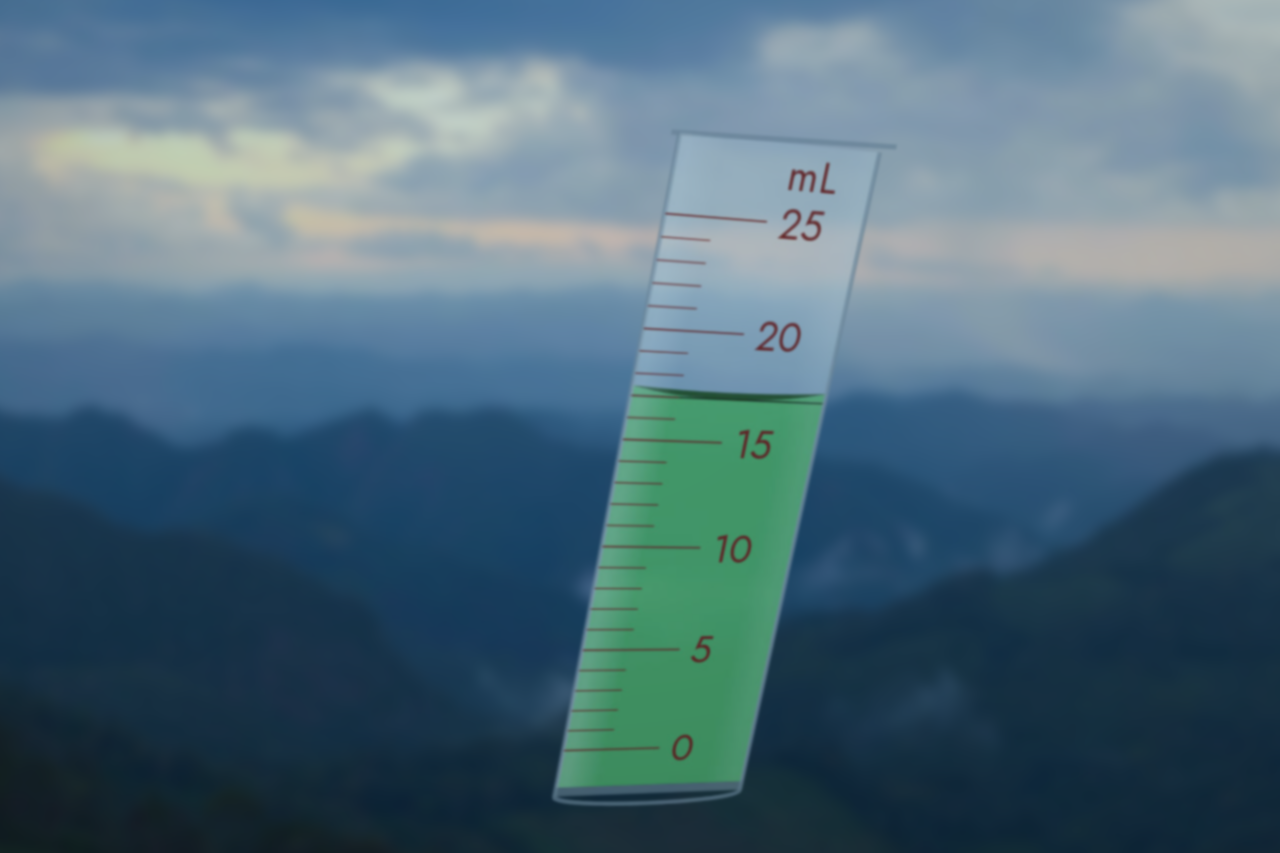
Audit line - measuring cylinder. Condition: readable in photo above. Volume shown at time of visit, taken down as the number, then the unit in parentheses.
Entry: 17 (mL)
